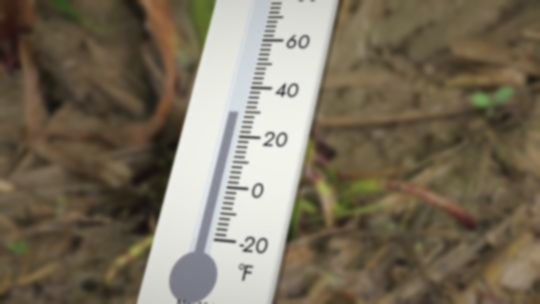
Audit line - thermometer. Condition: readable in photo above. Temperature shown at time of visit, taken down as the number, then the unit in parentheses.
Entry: 30 (°F)
